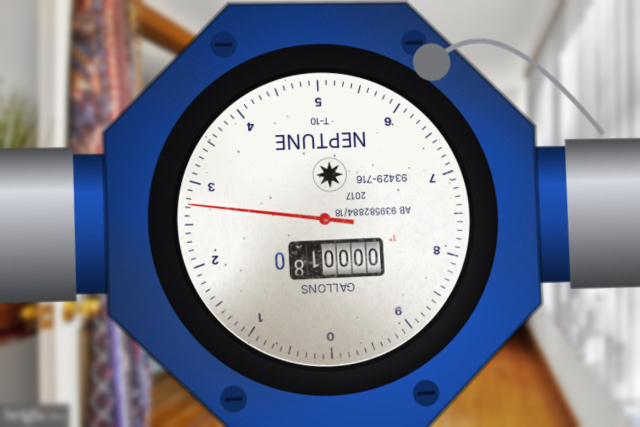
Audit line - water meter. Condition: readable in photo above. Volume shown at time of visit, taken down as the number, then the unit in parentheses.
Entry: 182.7 (gal)
